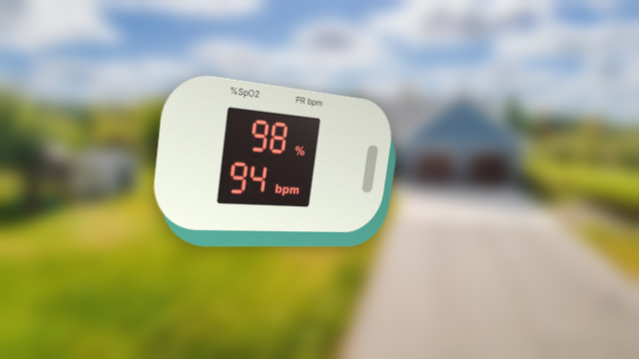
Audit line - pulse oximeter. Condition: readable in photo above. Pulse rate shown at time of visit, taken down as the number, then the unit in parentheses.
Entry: 94 (bpm)
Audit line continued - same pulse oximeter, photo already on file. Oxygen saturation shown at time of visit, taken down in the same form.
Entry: 98 (%)
